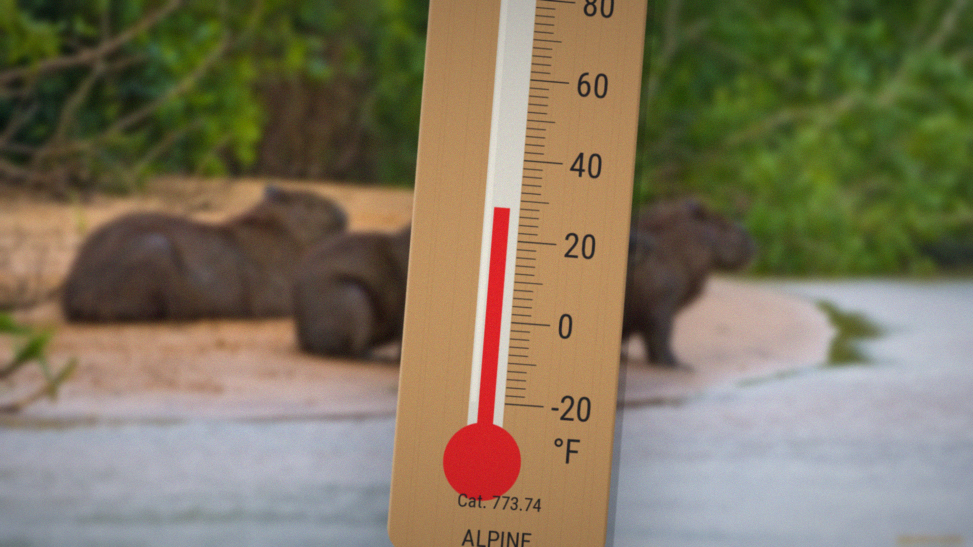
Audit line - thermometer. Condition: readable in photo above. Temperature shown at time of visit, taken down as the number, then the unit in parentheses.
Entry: 28 (°F)
